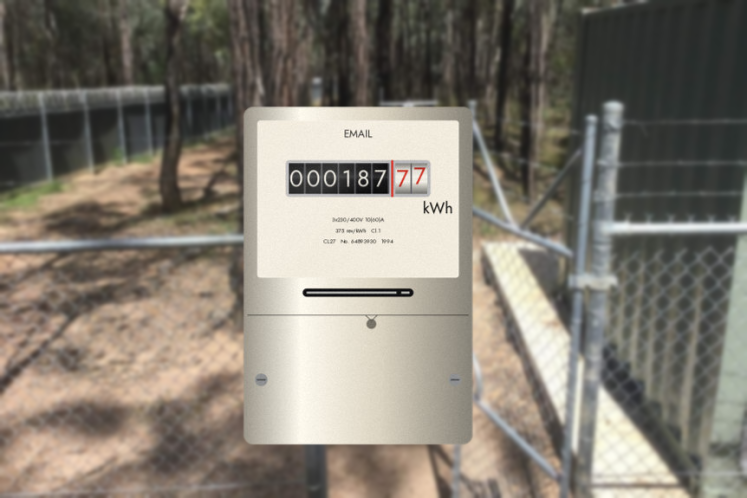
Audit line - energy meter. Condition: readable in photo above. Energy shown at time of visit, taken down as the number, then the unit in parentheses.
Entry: 187.77 (kWh)
